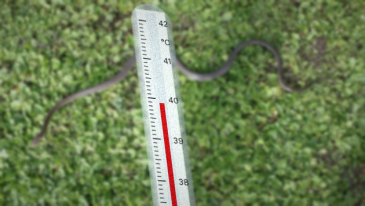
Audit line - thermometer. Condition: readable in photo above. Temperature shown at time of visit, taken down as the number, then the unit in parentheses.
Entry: 39.9 (°C)
